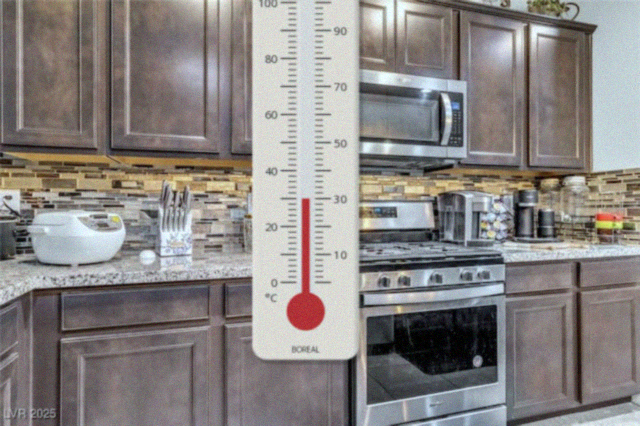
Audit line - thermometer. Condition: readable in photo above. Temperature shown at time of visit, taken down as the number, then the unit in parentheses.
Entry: 30 (°C)
